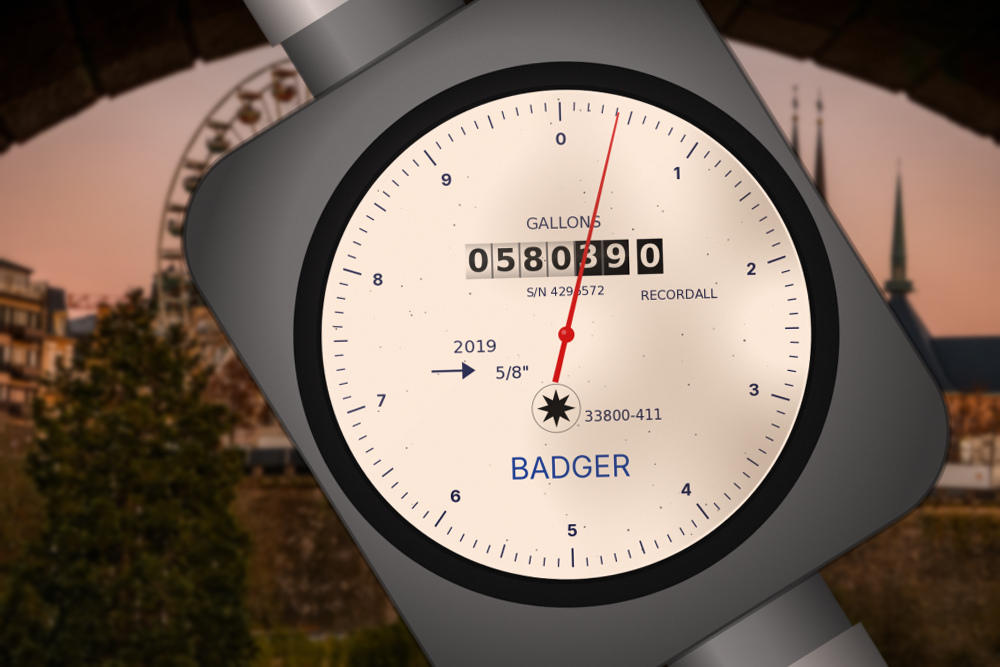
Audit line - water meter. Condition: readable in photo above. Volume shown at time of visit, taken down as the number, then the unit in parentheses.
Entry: 580390.4 (gal)
